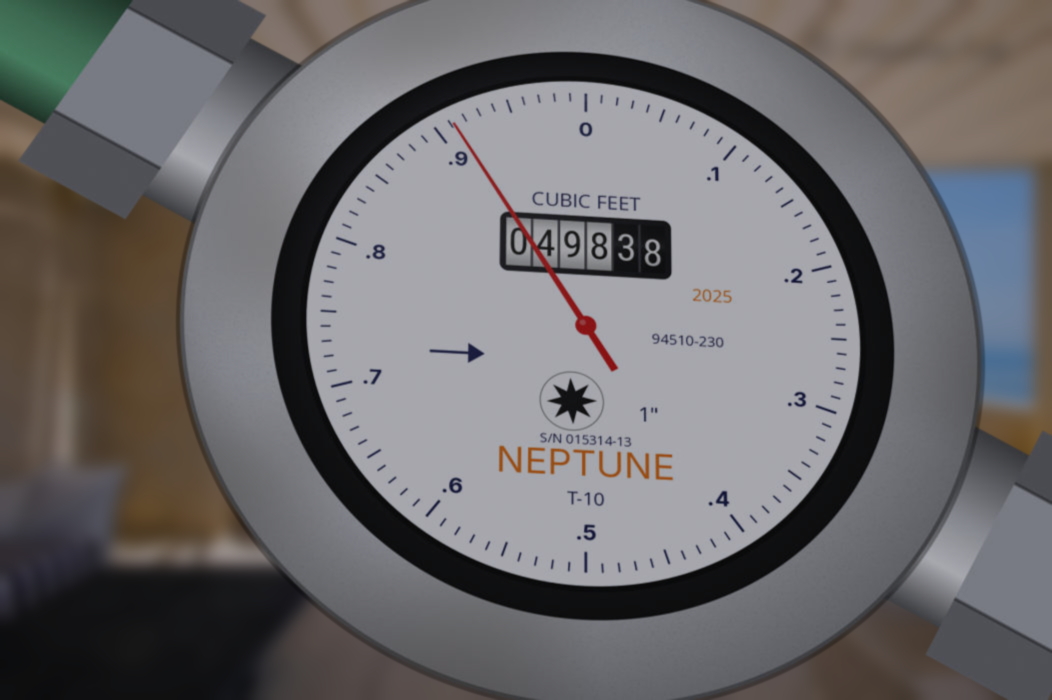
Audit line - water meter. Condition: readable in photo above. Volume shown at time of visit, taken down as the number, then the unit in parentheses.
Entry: 49837.91 (ft³)
